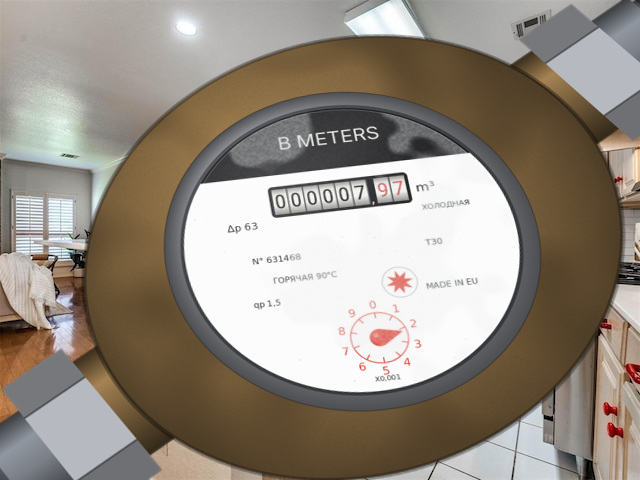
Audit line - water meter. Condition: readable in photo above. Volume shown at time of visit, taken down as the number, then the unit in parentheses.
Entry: 7.972 (m³)
